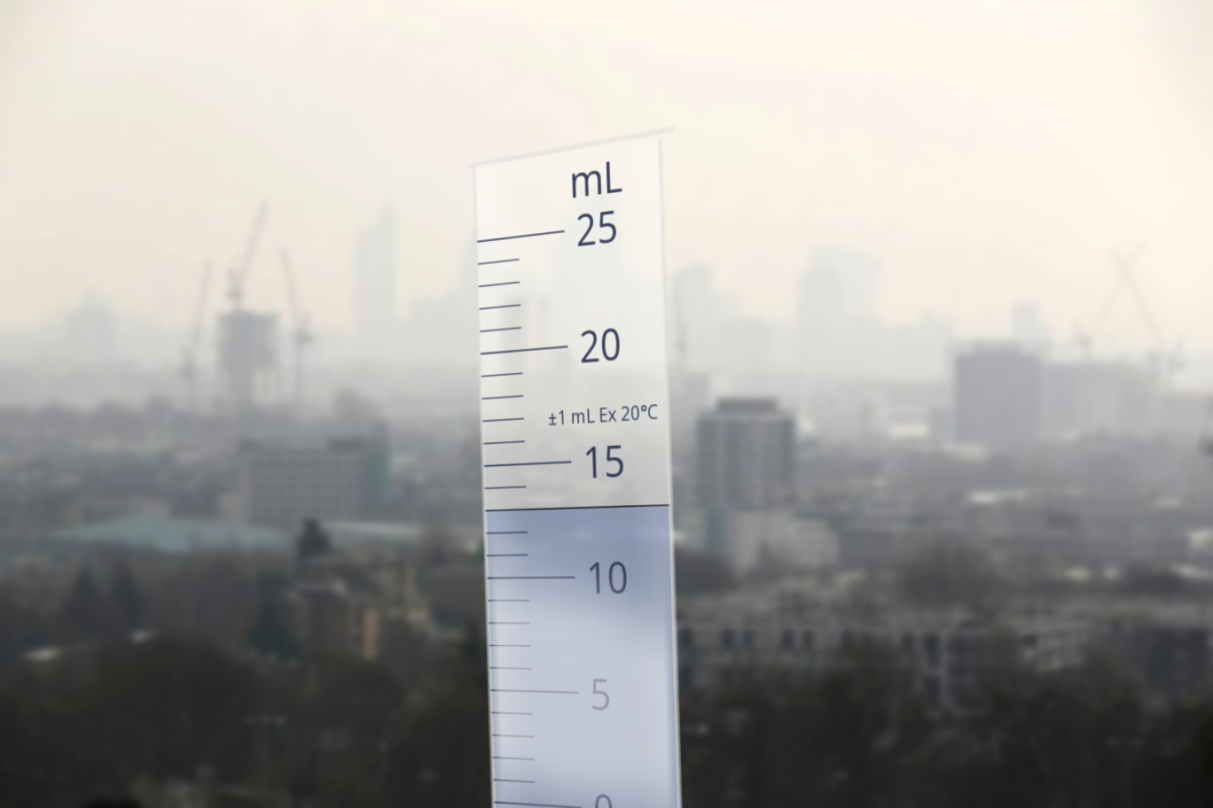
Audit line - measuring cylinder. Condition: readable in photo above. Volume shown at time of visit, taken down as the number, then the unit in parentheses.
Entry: 13 (mL)
